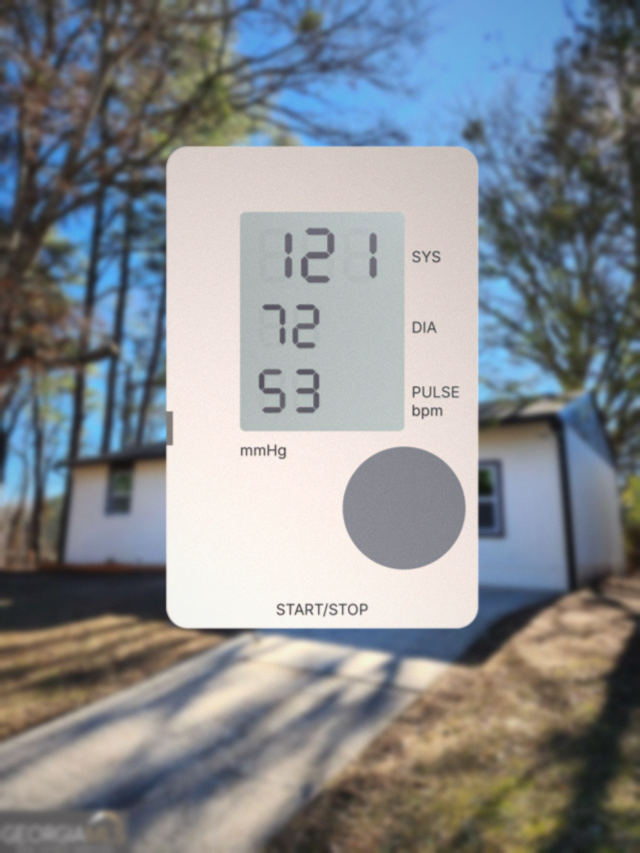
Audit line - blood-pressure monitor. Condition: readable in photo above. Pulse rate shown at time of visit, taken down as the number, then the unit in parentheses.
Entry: 53 (bpm)
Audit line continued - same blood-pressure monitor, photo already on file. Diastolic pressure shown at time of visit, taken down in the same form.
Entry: 72 (mmHg)
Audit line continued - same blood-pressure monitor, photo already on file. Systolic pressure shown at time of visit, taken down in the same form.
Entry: 121 (mmHg)
